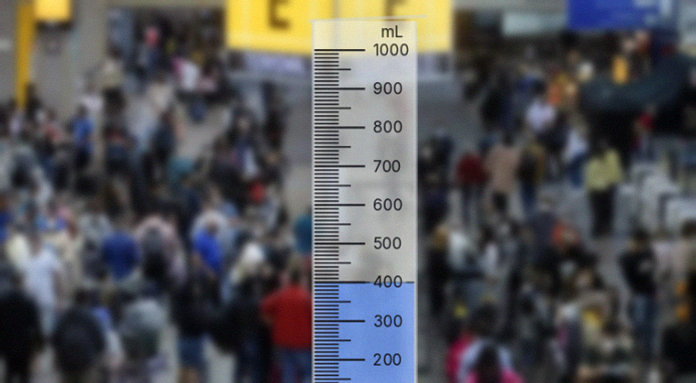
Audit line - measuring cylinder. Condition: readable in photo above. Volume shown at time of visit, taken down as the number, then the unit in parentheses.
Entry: 400 (mL)
